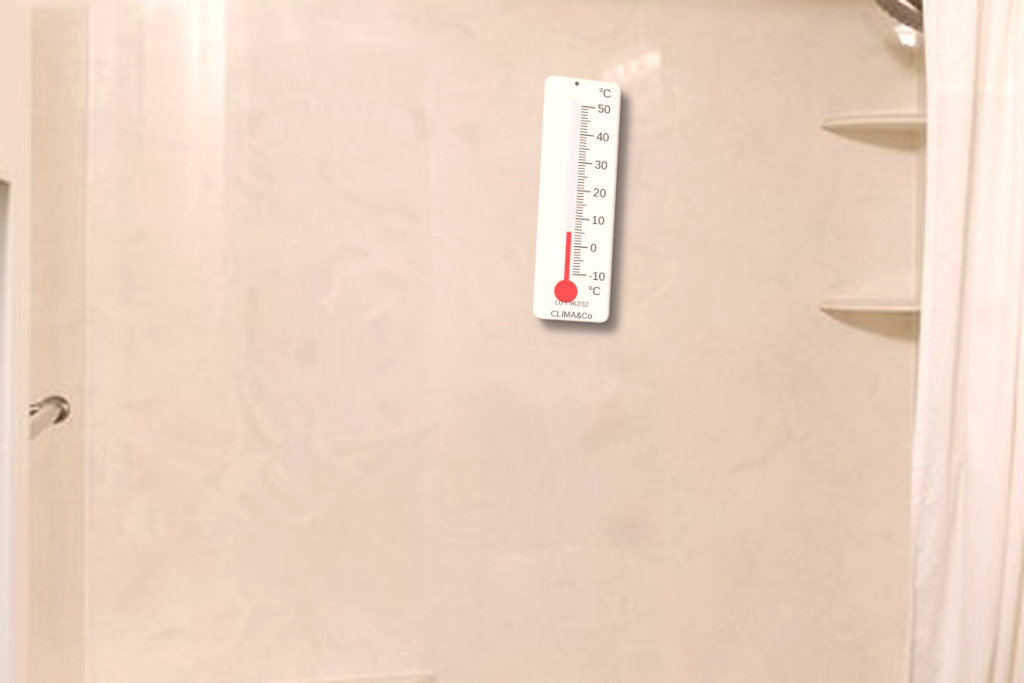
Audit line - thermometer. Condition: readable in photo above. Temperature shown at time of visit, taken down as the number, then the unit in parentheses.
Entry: 5 (°C)
